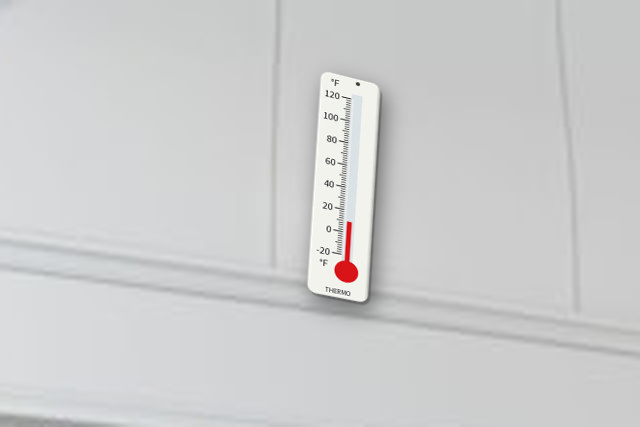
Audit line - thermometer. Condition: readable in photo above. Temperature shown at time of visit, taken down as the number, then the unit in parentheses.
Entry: 10 (°F)
